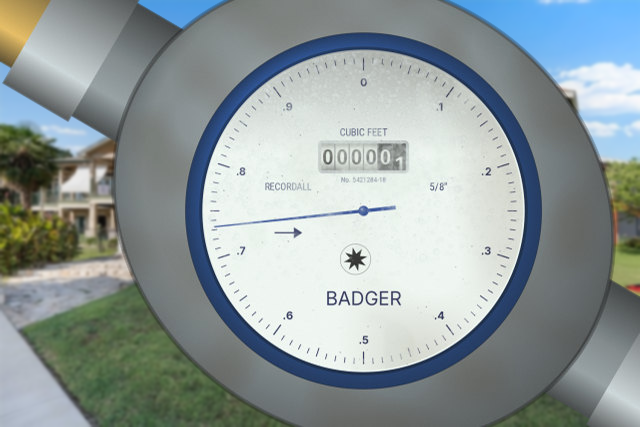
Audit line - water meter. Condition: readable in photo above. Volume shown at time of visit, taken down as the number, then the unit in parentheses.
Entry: 0.73 (ft³)
